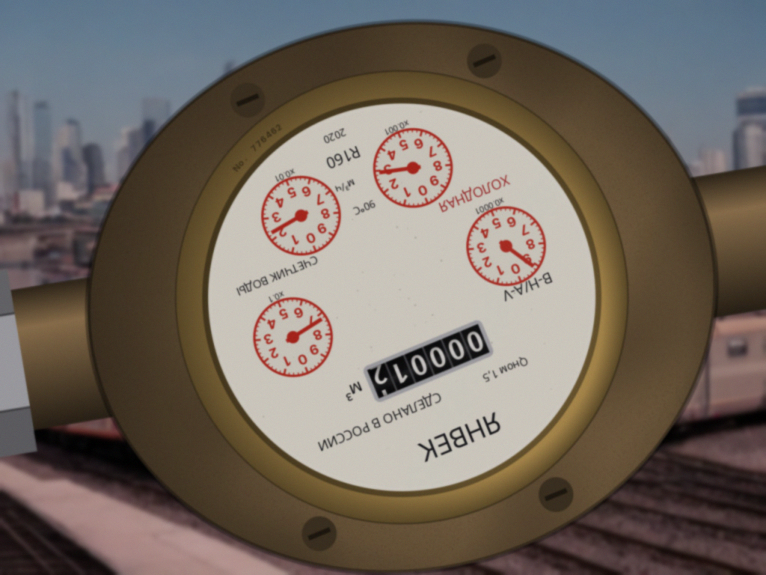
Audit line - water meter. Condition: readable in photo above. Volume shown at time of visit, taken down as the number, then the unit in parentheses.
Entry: 11.7229 (m³)
